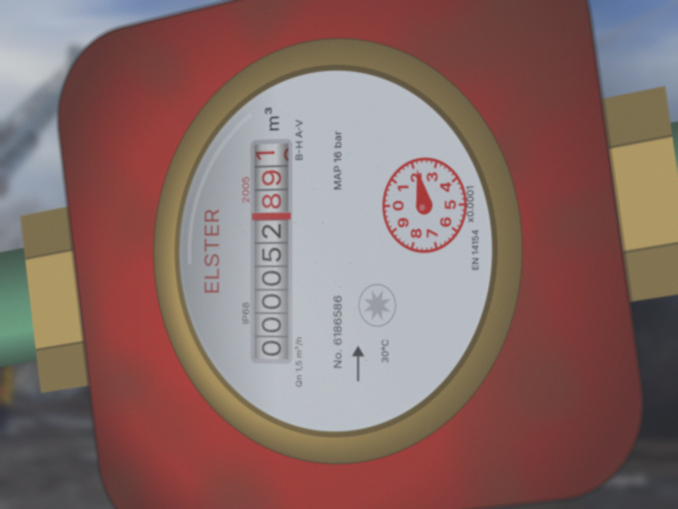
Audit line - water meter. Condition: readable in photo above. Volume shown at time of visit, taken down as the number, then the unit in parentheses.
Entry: 52.8912 (m³)
